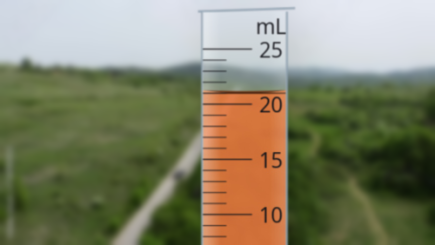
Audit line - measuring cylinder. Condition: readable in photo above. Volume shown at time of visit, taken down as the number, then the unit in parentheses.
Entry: 21 (mL)
